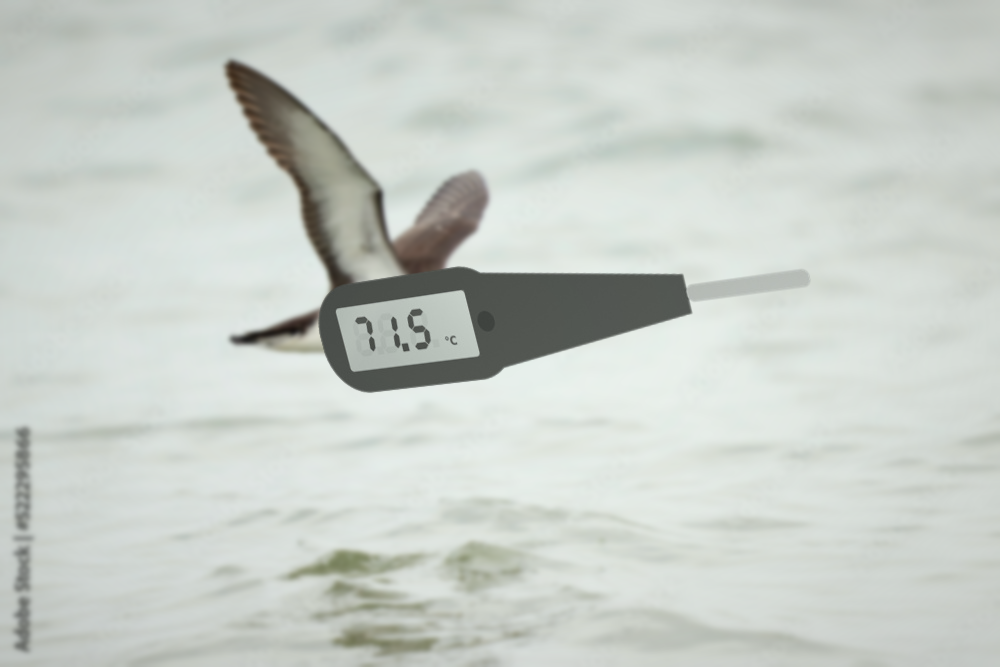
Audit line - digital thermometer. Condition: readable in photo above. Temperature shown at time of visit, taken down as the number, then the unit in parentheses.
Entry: 71.5 (°C)
